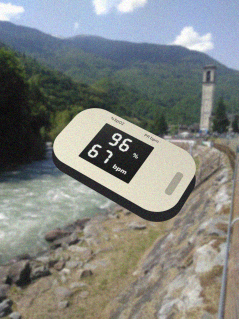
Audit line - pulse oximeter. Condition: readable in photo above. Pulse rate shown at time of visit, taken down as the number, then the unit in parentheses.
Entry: 67 (bpm)
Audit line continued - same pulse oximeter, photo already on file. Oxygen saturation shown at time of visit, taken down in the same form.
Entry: 96 (%)
